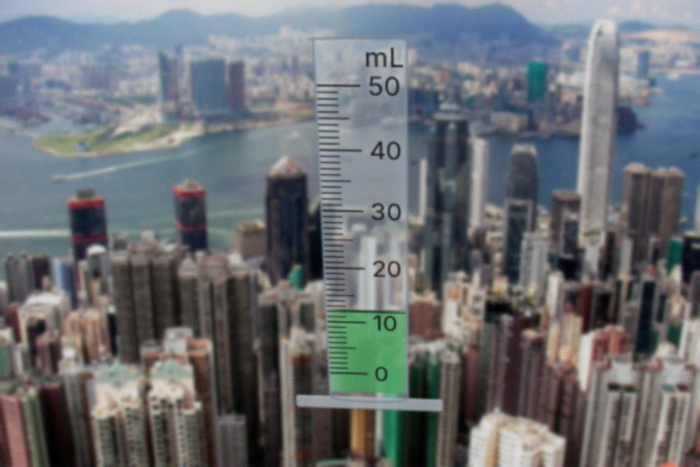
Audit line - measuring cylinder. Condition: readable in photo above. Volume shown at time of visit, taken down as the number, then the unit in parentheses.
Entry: 12 (mL)
